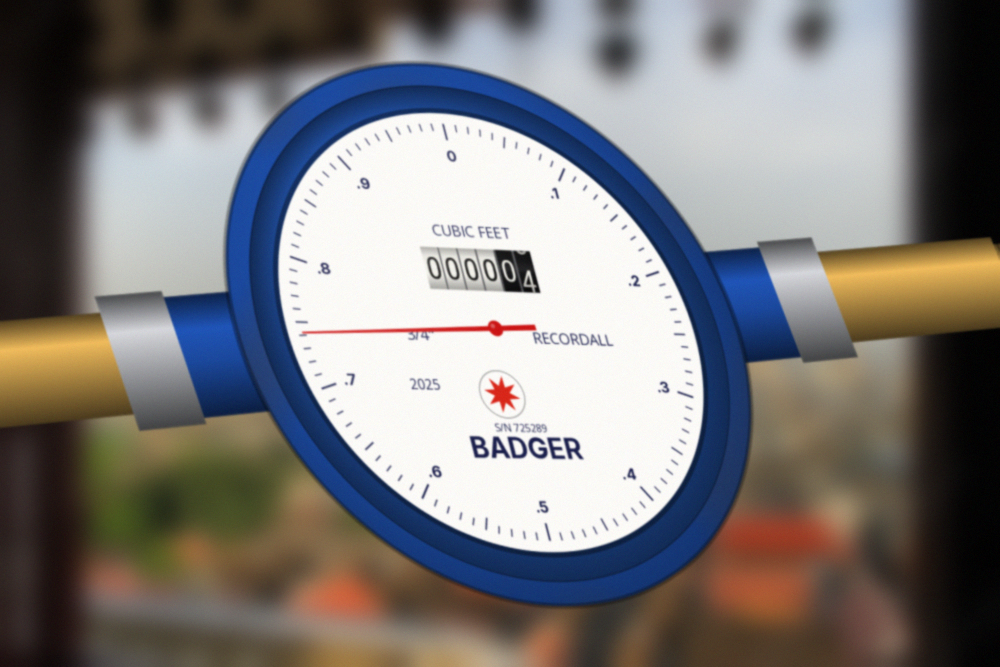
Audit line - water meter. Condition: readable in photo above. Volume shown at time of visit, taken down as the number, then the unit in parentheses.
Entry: 3.74 (ft³)
